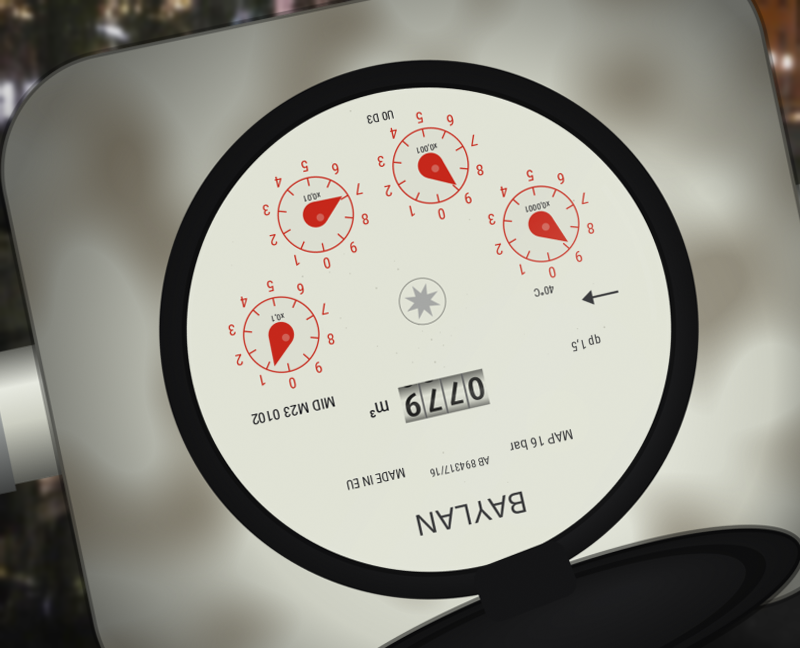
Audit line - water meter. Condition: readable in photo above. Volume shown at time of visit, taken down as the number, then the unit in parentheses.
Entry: 779.0688 (m³)
